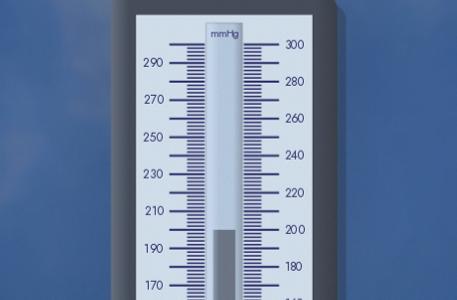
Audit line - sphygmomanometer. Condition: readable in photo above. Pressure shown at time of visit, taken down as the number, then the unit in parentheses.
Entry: 200 (mmHg)
